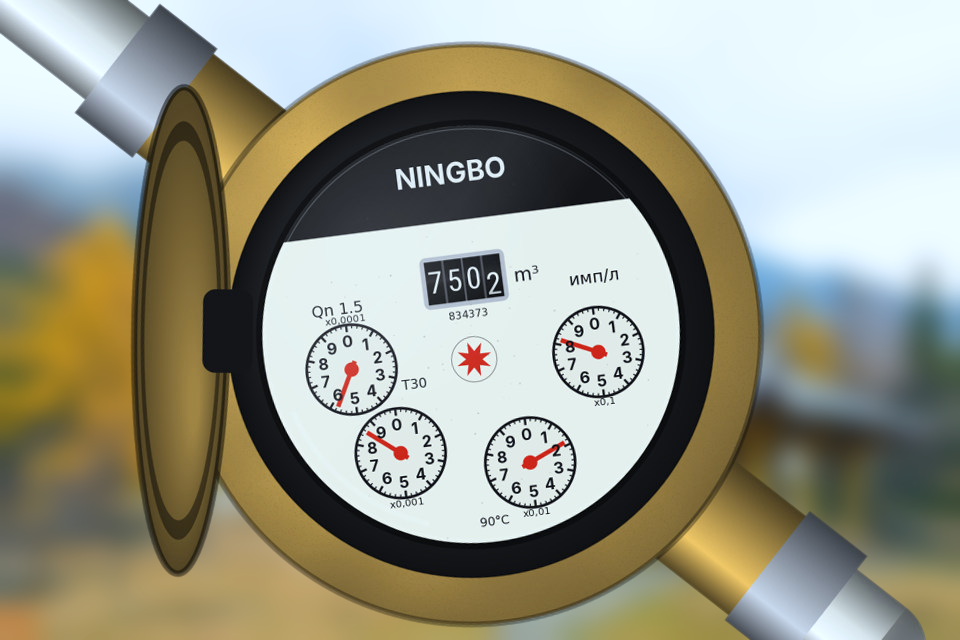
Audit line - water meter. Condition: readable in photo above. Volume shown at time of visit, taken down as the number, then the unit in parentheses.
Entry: 7501.8185 (m³)
